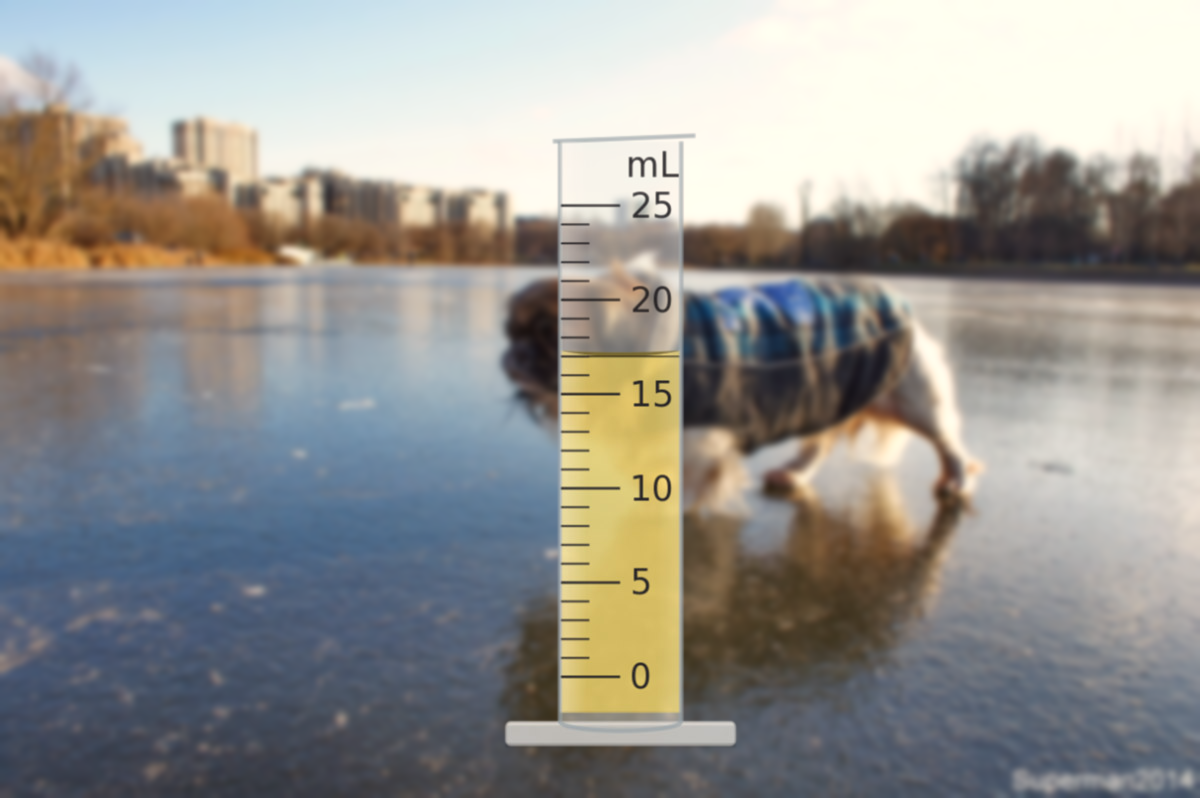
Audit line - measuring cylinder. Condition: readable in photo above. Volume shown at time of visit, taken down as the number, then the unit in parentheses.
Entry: 17 (mL)
